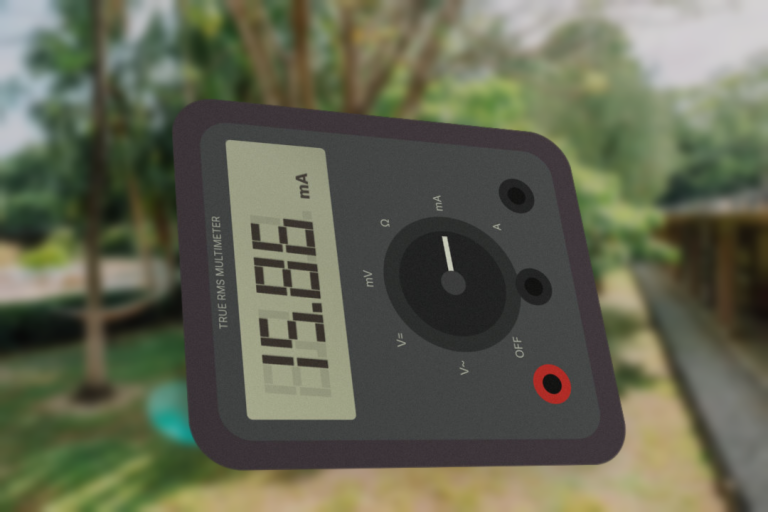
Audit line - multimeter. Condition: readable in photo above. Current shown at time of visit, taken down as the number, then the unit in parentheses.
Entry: 15.86 (mA)
